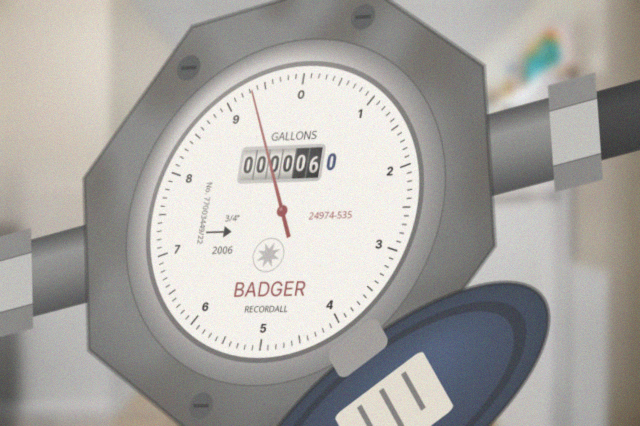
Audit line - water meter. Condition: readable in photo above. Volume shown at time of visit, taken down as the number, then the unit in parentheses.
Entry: 59.3 (gal)
